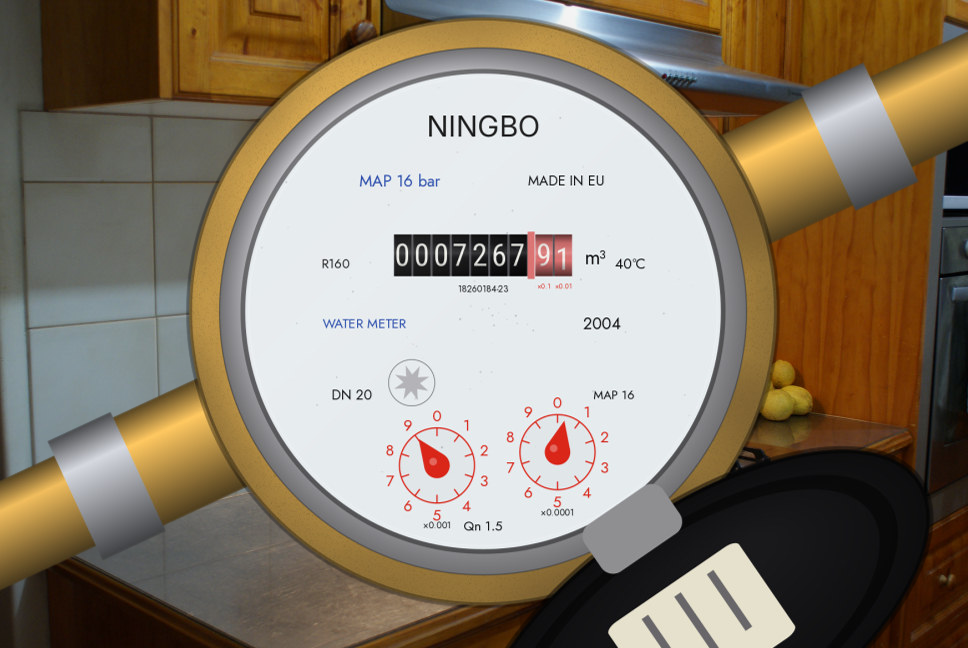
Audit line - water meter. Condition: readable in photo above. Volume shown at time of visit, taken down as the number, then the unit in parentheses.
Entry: 7267.9090 (m³)
